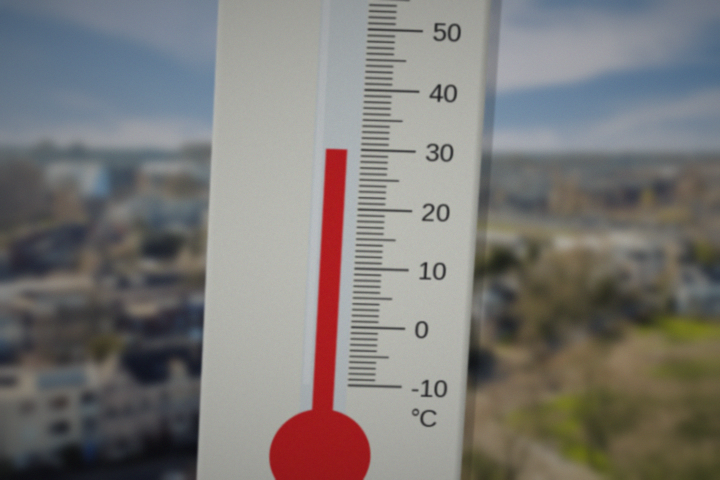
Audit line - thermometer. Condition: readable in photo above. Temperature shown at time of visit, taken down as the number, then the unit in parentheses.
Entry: 30 (°C)
